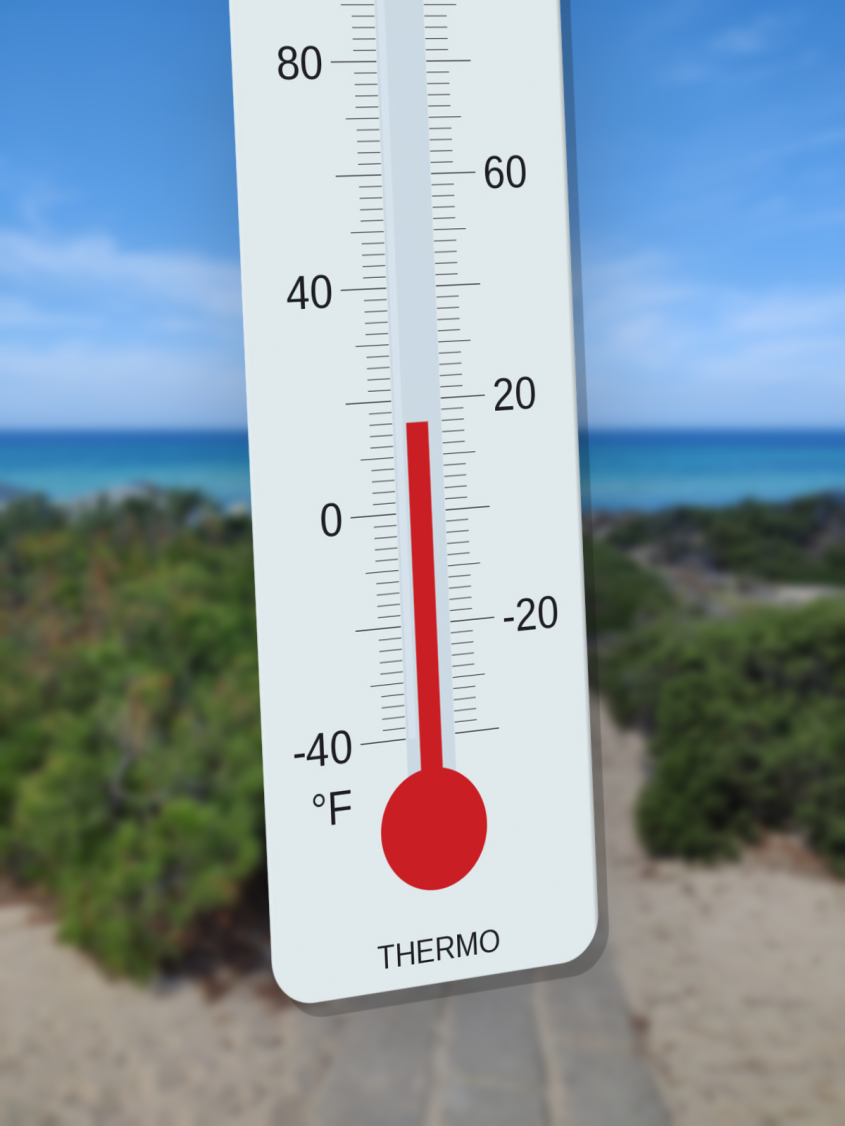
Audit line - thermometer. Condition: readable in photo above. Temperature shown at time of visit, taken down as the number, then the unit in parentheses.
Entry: 16 (°F)
